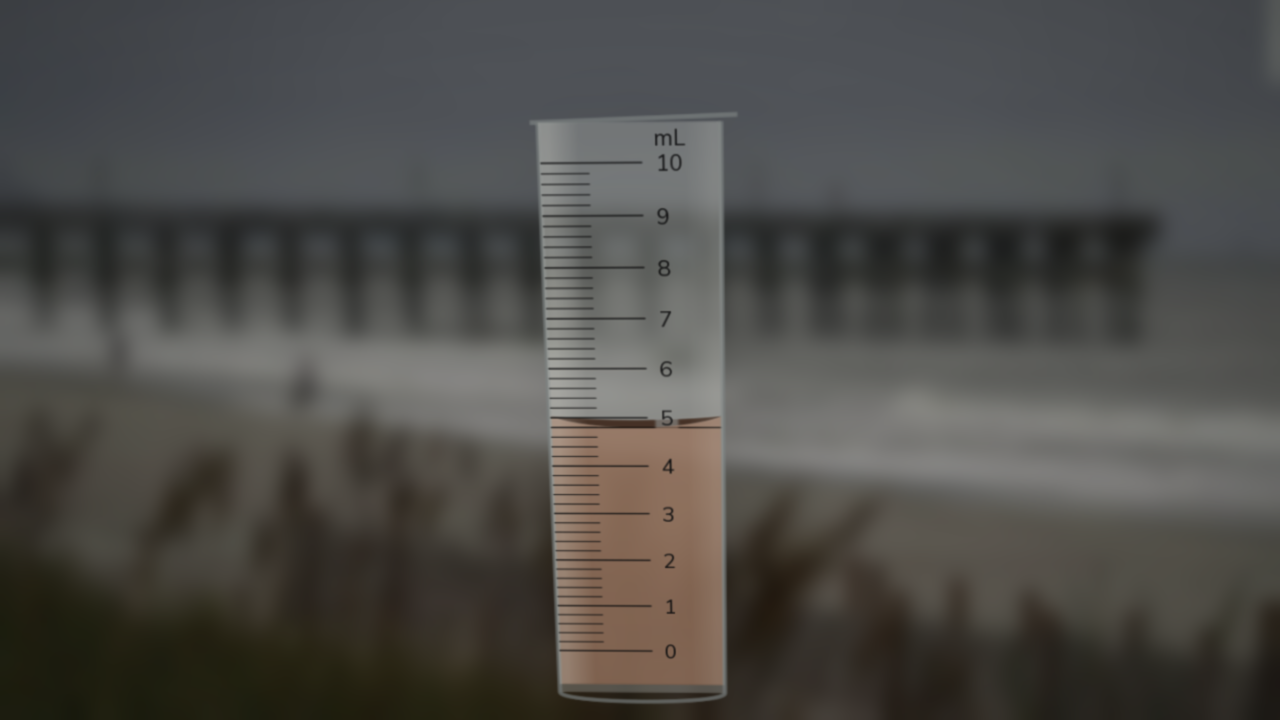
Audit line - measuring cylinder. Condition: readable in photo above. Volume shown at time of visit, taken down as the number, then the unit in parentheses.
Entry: 4.8 (mL)
